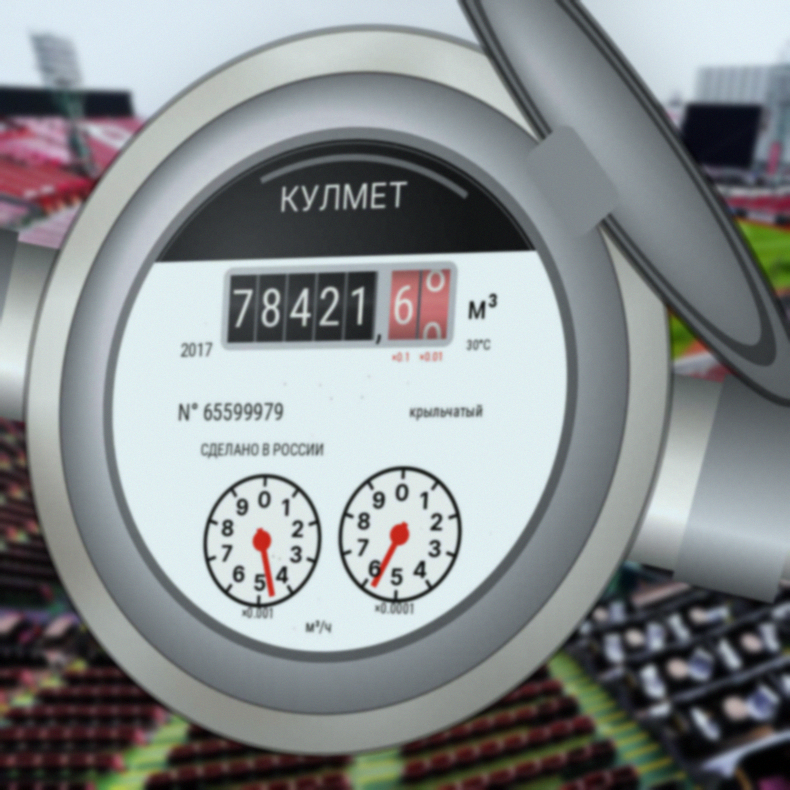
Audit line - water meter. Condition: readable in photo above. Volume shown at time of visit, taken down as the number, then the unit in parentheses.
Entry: 78421.6845 (m³)
